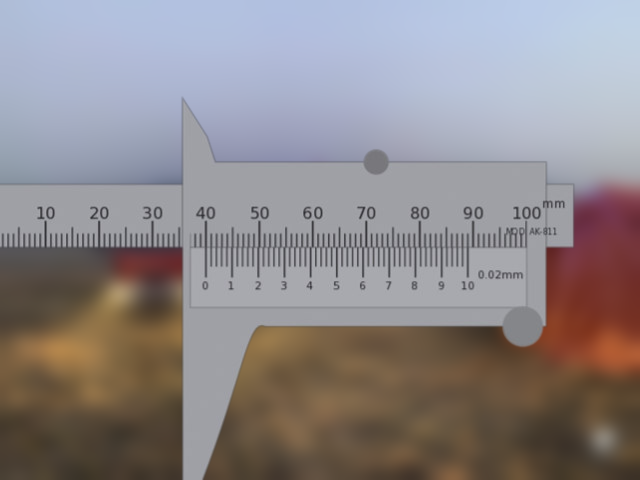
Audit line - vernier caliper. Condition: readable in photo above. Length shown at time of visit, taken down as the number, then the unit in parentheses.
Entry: 40.0 (mm)
